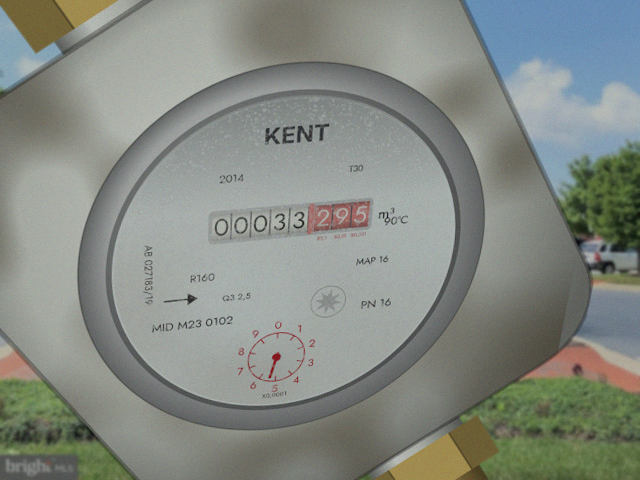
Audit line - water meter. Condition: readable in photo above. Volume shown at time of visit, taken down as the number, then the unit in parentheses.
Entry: 33.2955 (m³)
